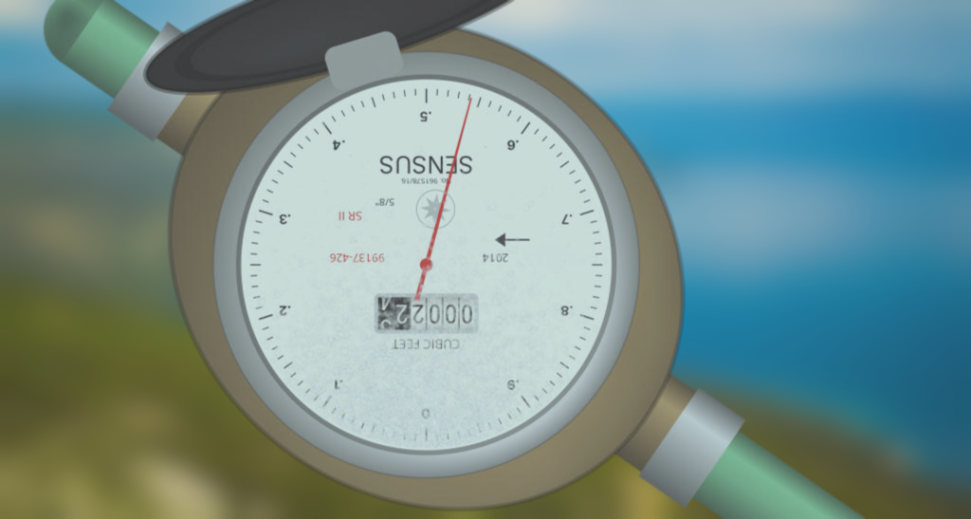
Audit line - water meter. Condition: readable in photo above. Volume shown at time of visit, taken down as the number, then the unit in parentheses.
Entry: 223.54 (ft³)
